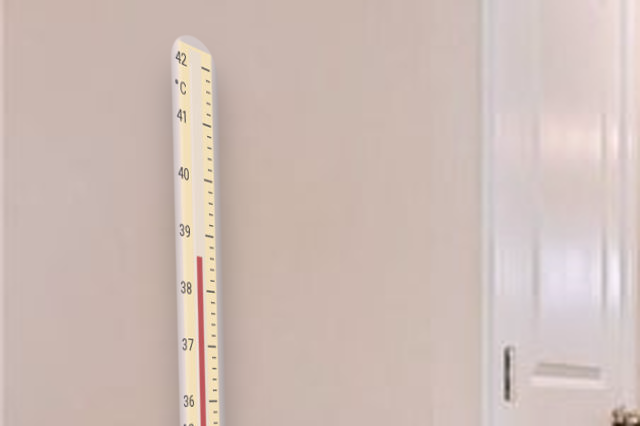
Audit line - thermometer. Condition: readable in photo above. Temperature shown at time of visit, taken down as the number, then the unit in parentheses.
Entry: 38.6 (°C)
